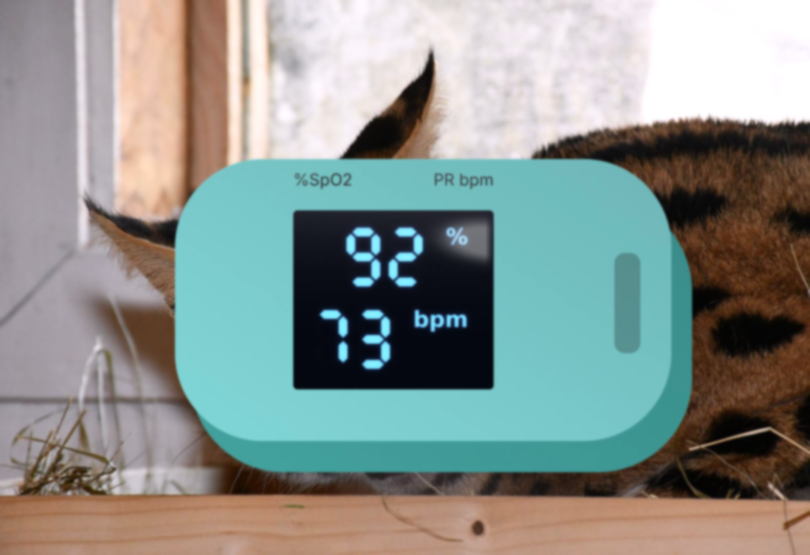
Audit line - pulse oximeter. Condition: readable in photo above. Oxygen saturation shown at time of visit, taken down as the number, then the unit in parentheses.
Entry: 92 (%)
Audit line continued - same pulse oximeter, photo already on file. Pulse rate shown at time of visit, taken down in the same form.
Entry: 73 (bpm)
